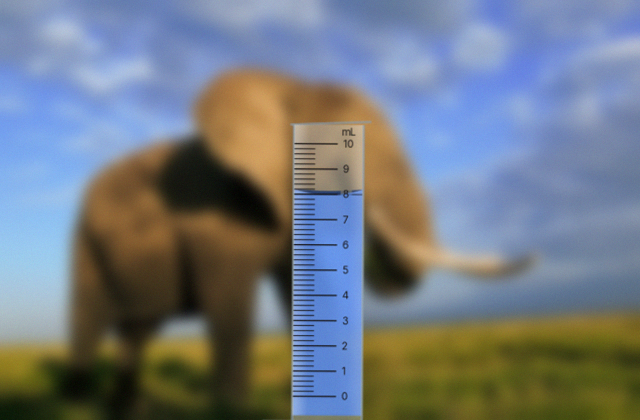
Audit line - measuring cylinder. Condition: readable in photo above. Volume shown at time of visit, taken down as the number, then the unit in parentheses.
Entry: 8 (mL)
